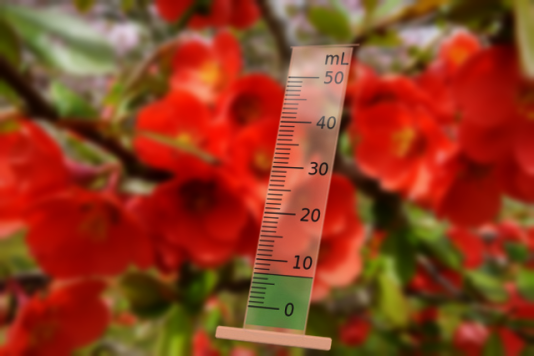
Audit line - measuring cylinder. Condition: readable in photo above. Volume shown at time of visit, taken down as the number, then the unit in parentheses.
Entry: 7 (mL)
